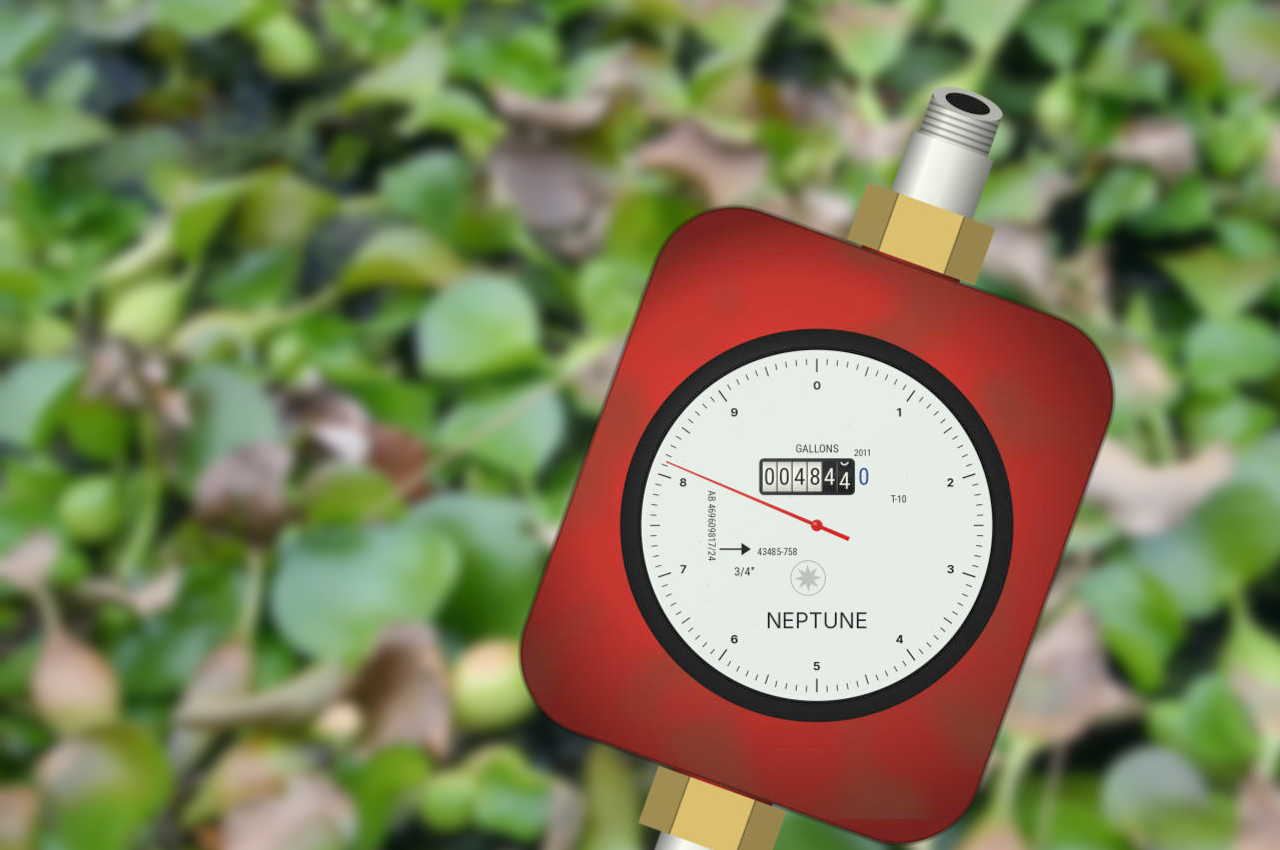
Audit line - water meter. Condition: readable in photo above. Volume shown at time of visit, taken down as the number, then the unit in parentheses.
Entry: 48438.1 (gal)
